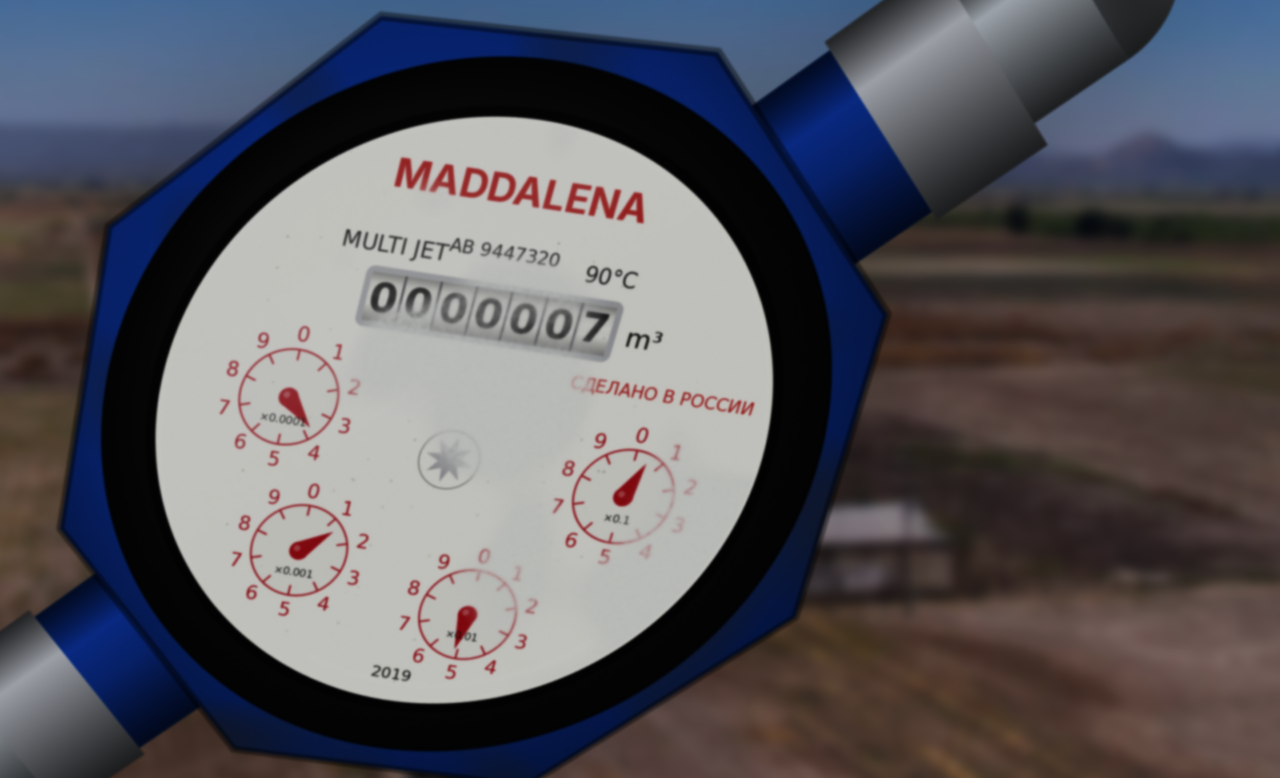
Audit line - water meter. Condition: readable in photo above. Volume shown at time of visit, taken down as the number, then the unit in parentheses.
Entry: 7.0513 (m³)
